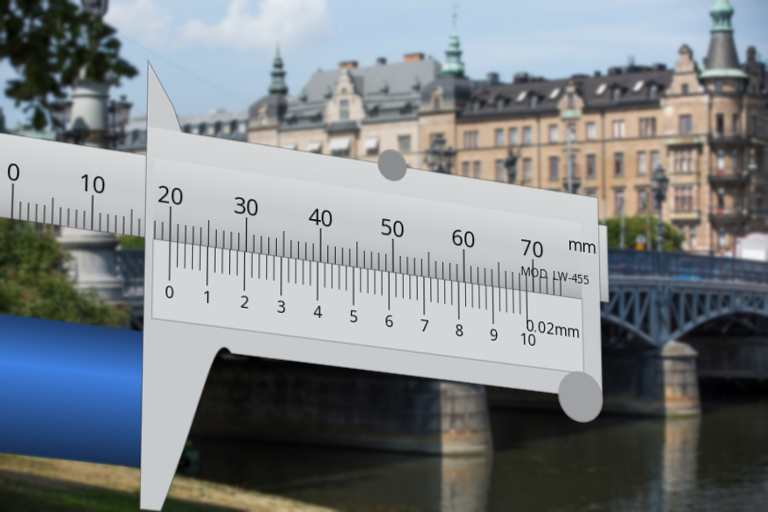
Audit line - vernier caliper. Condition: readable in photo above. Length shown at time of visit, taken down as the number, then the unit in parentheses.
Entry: 20.0 (mm)
